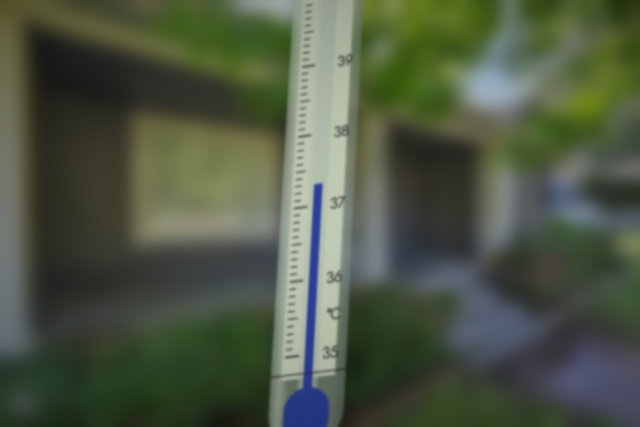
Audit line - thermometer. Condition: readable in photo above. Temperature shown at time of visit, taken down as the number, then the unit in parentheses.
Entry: 37.3 (°C)
